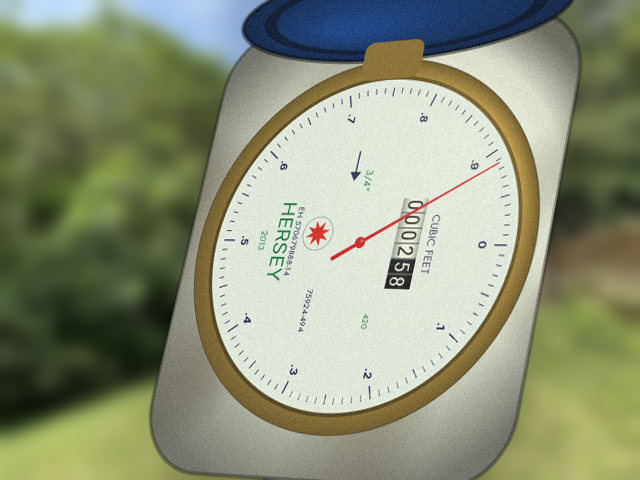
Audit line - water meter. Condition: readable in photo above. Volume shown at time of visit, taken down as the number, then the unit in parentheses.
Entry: 257.91 (ft³)
